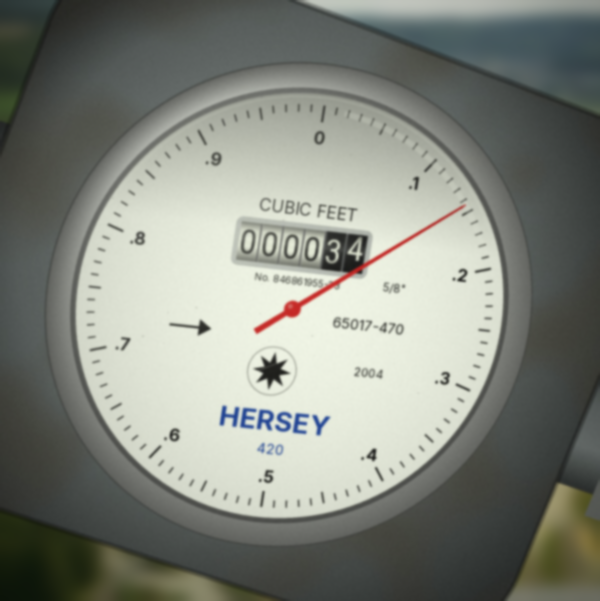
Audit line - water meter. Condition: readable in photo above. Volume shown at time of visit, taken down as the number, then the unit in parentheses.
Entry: 34.14 (ft³)
